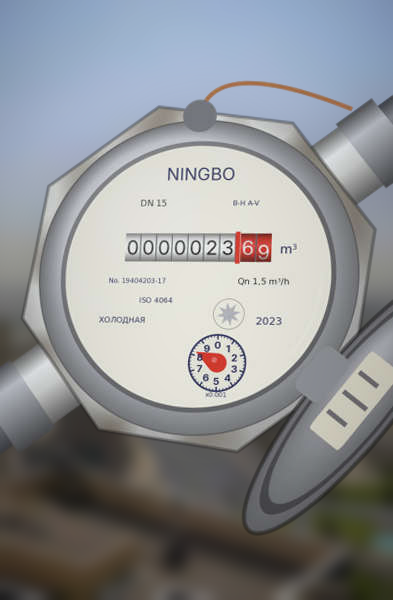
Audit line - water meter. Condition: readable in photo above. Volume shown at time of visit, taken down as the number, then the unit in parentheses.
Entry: 23.688 (m³)
